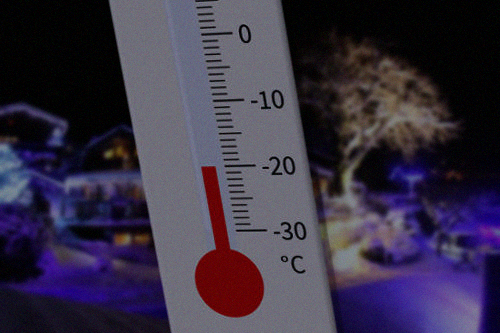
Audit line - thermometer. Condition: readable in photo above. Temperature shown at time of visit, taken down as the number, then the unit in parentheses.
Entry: -20 (°C)
